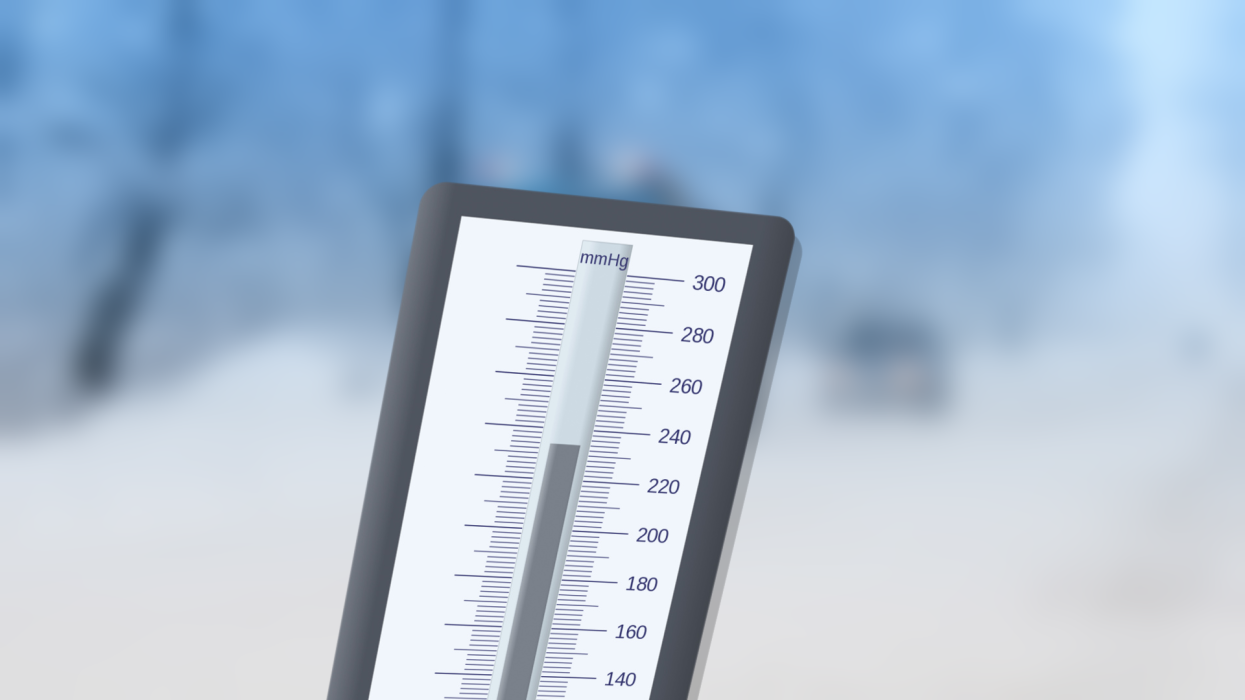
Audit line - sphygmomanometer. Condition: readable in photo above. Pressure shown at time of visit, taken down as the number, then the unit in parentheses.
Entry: 234 (mmHg)
